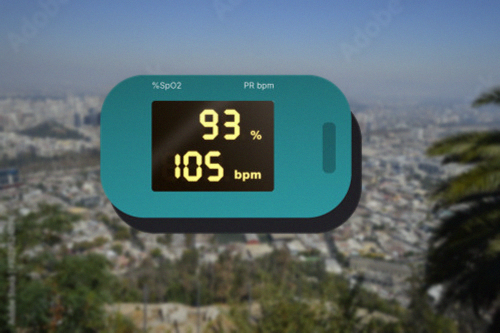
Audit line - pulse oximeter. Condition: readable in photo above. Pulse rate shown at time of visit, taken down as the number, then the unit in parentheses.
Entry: 105 (bpm)
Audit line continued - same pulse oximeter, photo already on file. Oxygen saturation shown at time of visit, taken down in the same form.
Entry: 93 (%)
